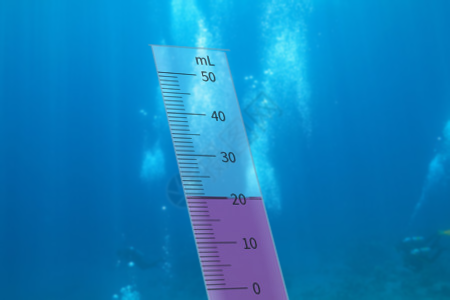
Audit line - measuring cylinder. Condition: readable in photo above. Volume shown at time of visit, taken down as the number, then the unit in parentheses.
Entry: 20 (mL)
